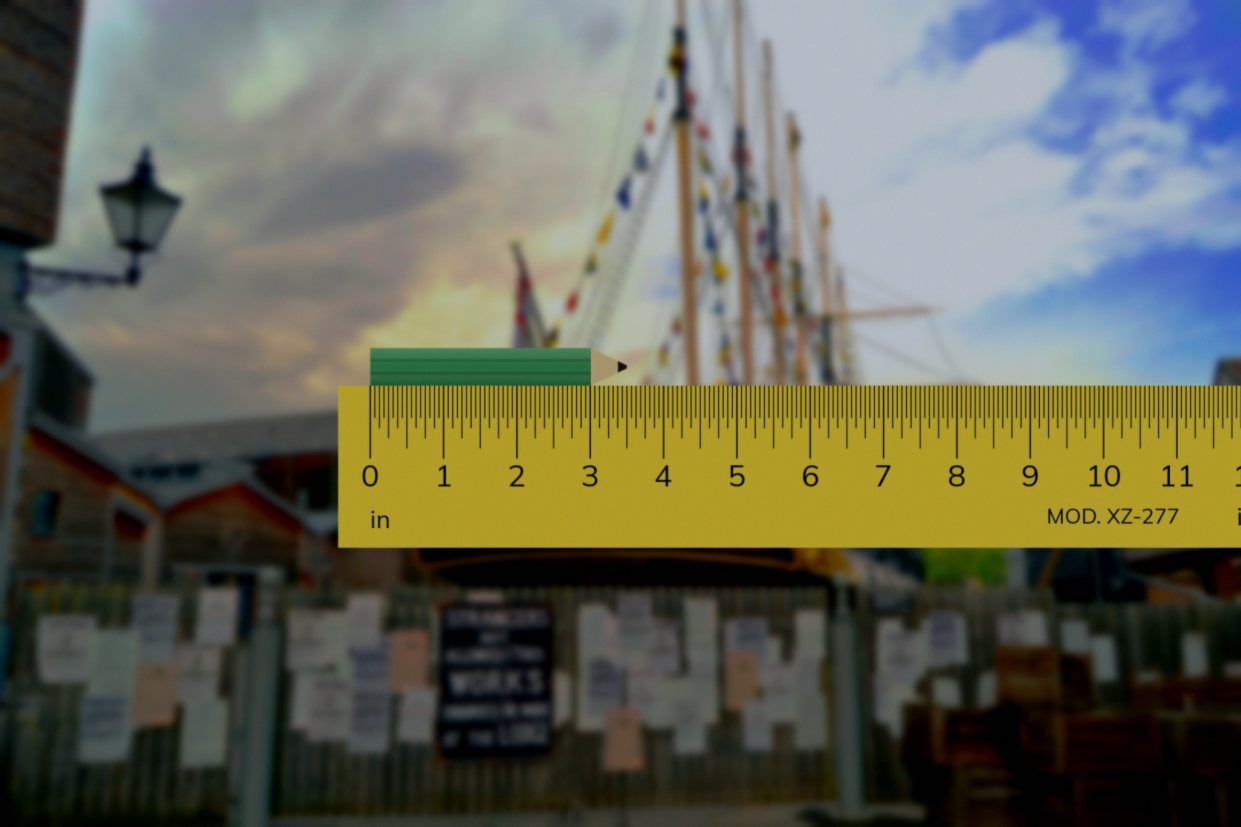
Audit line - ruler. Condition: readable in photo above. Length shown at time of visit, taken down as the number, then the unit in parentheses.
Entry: 3.5 (in)
